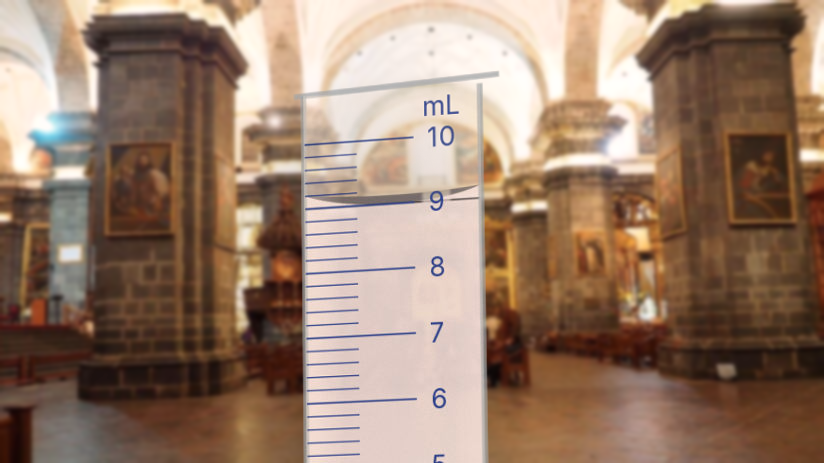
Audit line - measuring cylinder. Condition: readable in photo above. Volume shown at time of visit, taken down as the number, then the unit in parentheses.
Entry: 9 (mL)
